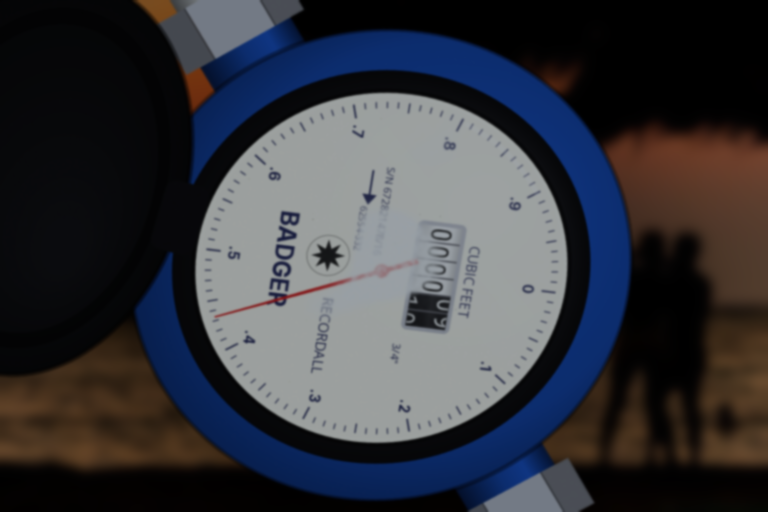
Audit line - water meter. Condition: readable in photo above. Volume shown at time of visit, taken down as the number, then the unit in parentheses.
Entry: 9.43 (ft³)
